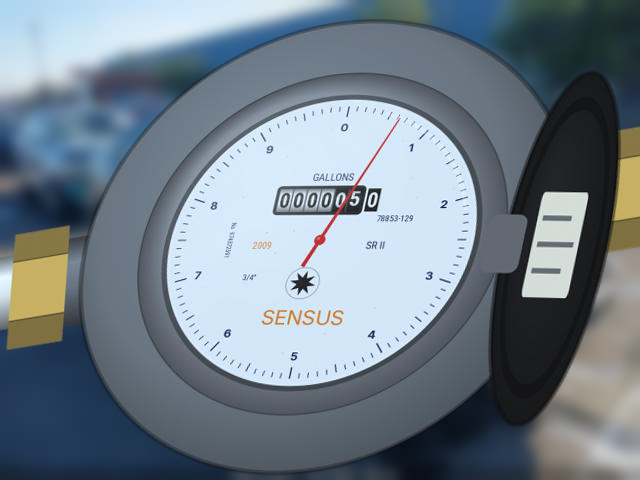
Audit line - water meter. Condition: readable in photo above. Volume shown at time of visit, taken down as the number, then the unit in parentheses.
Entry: 50.6 (gal)
